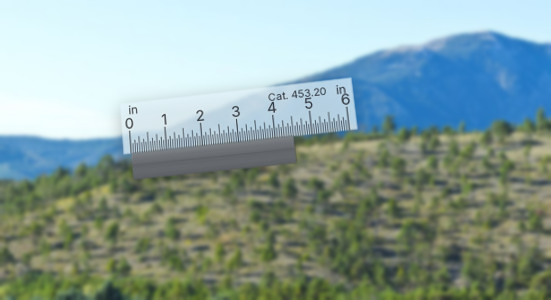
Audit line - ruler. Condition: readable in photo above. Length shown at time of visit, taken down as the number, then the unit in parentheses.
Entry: 4.5 (in)
